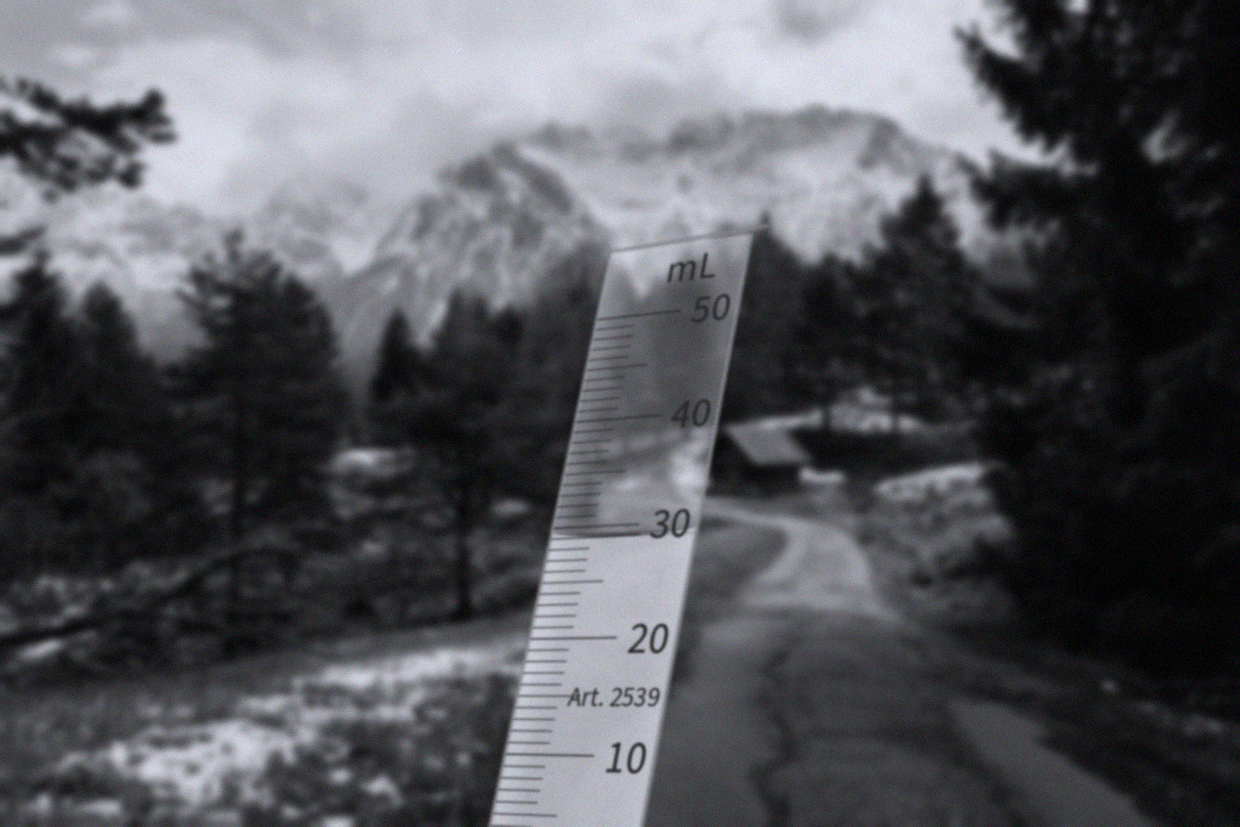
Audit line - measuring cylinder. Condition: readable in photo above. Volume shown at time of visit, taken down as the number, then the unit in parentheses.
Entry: 29 (mL)
